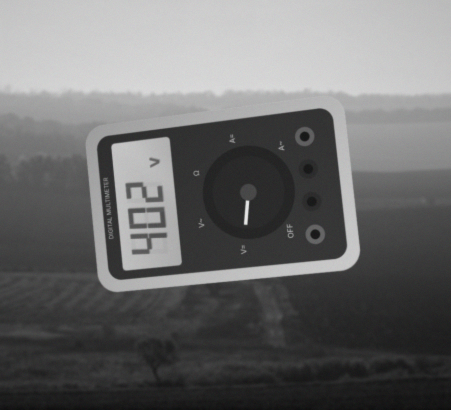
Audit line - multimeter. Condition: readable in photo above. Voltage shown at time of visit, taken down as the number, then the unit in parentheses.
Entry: 402 (V)
